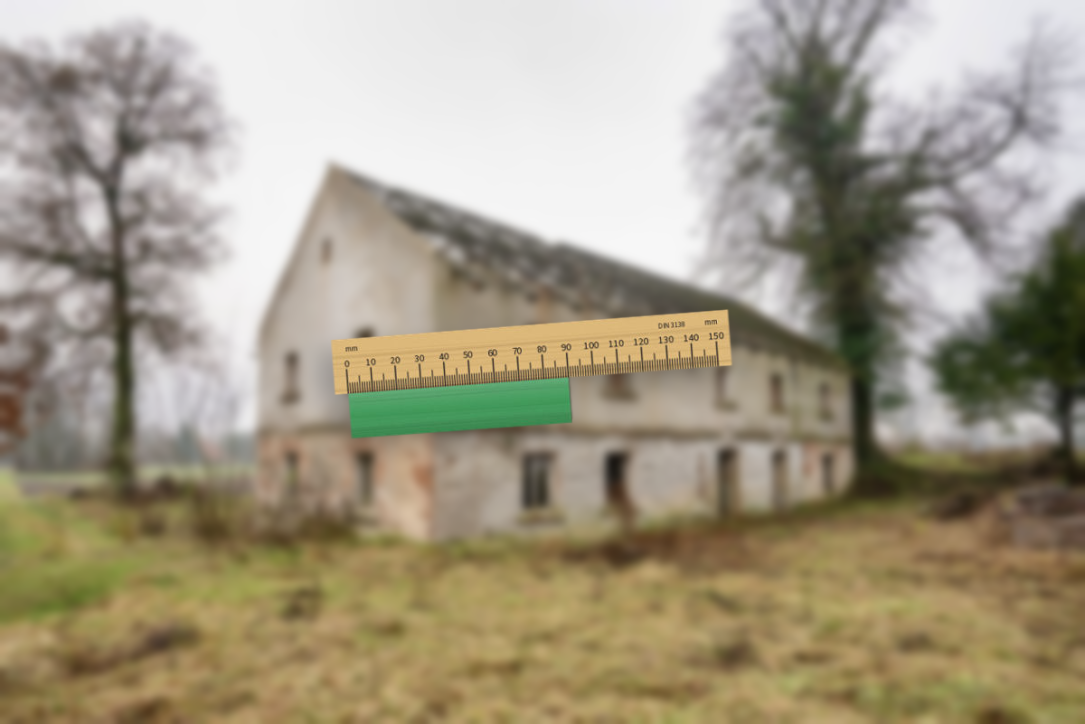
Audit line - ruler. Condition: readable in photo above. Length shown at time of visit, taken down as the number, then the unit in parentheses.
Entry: 90 (mm)
